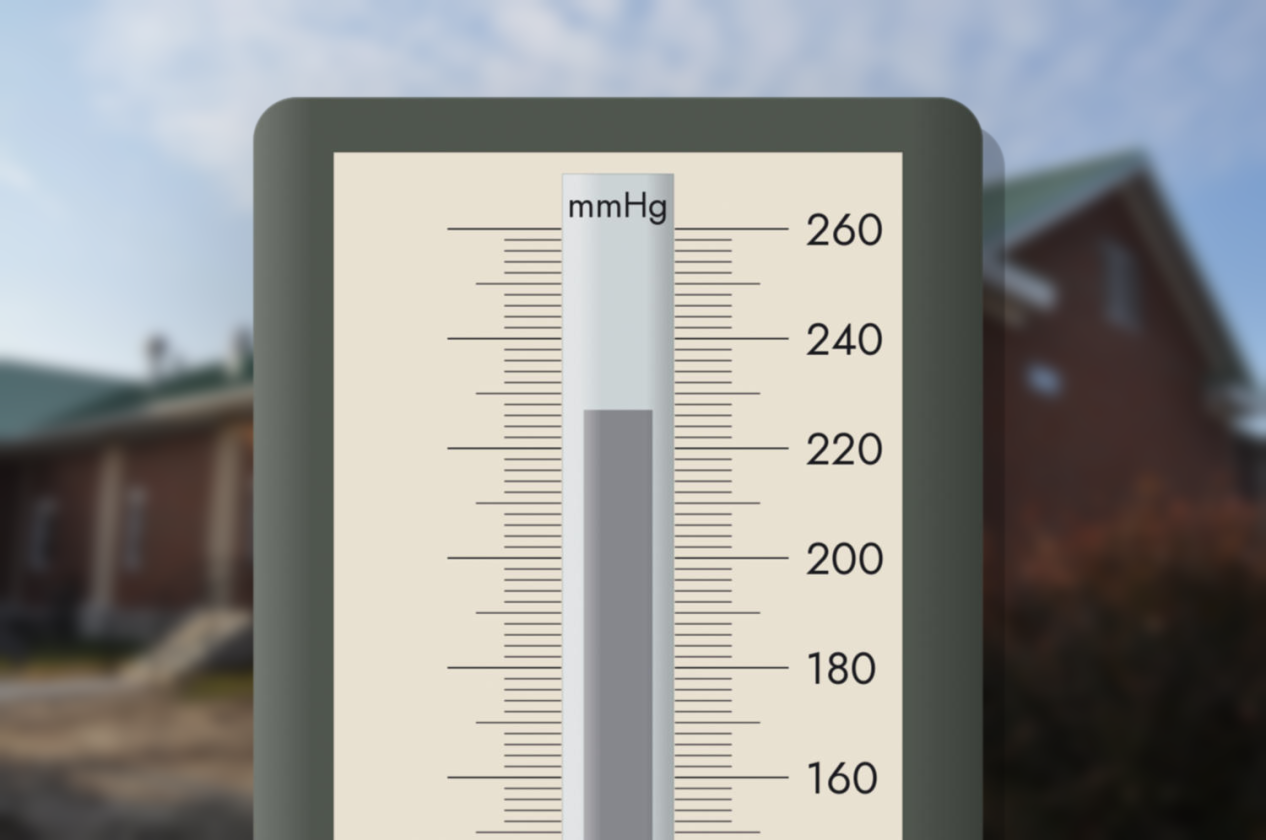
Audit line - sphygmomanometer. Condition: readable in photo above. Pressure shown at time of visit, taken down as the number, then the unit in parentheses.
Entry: 227 (mmHg)
